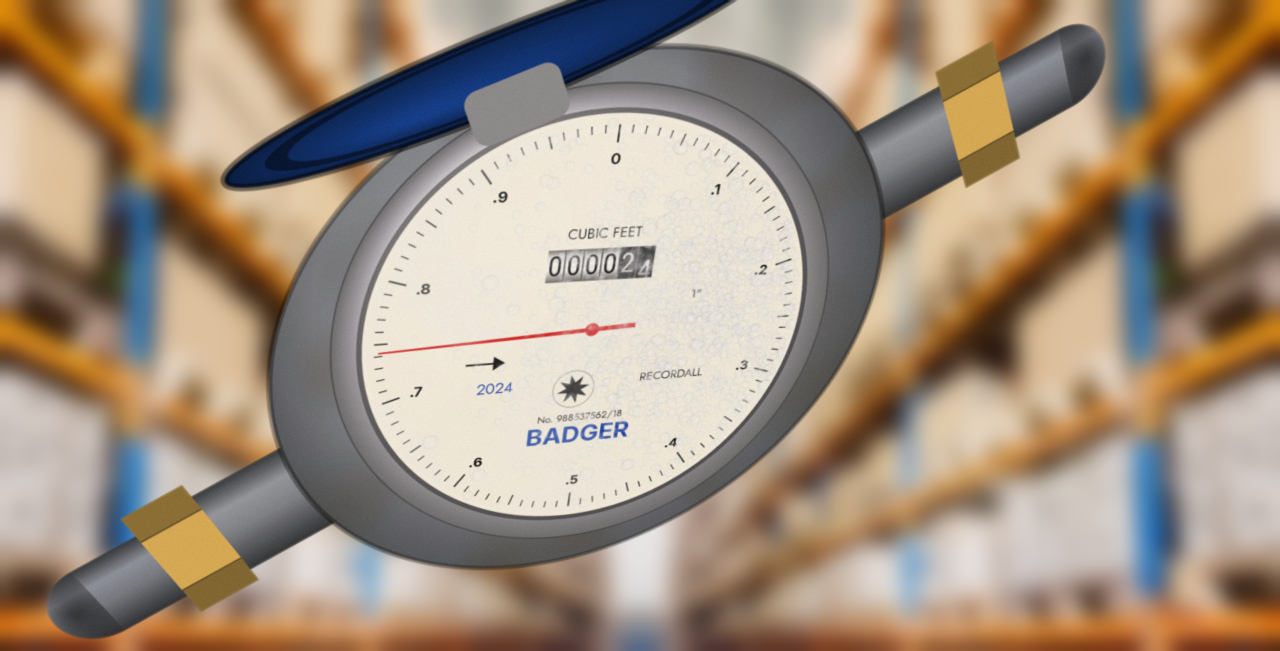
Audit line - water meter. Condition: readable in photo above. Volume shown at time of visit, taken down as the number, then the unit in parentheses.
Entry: 23.74 (ft³)
